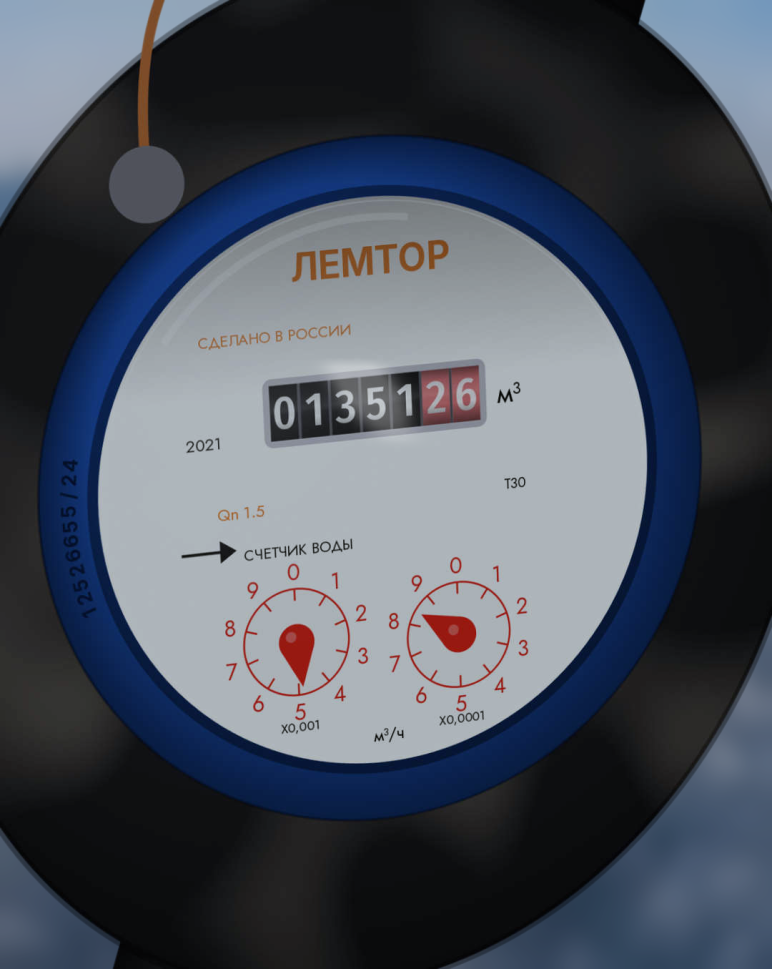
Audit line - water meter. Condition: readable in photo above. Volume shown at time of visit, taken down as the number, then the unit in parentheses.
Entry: 1351.2648 (m³)
